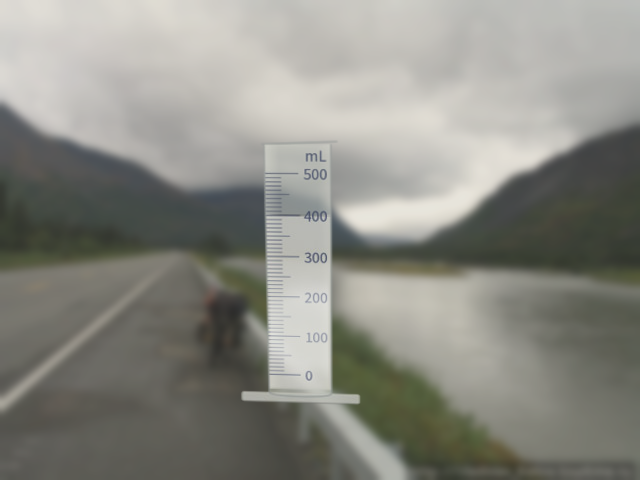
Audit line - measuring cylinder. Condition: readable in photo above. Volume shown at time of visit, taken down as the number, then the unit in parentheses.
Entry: 400 (mL)
